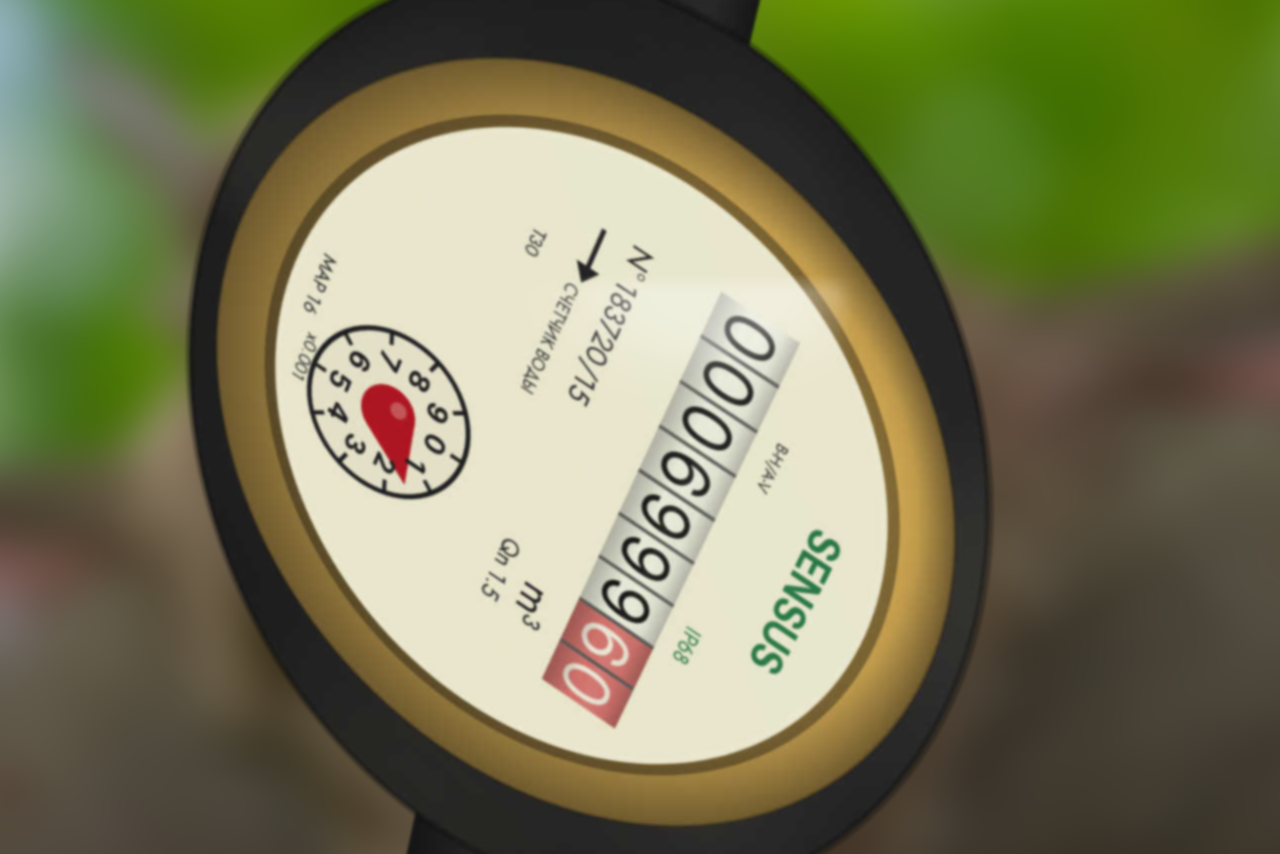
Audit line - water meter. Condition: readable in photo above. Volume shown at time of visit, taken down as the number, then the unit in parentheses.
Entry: 6999.601 (m³)
